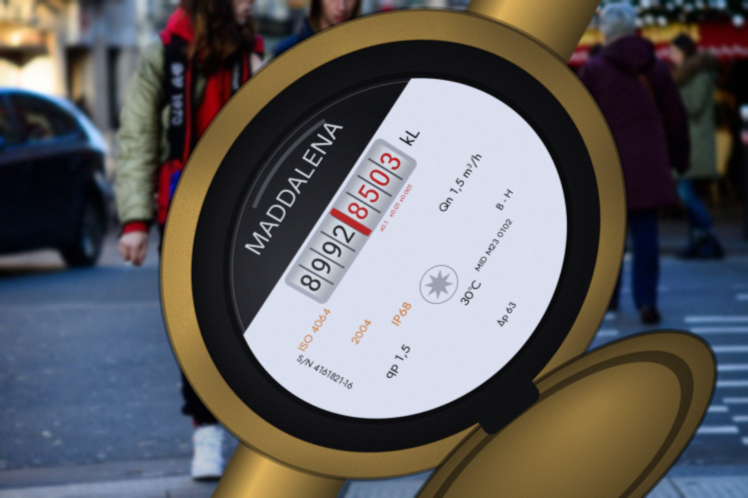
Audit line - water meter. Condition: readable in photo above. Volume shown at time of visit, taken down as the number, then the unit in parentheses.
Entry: 8992.8503 (kL)
